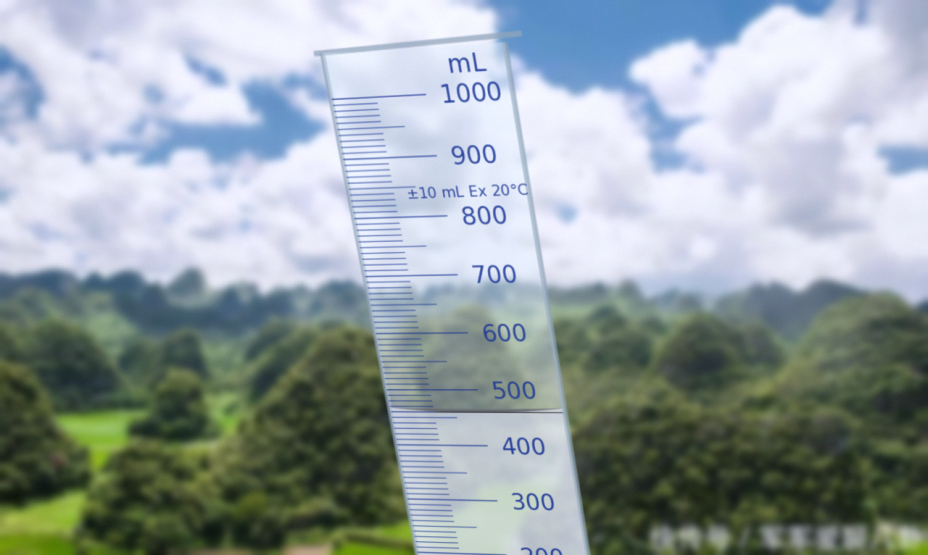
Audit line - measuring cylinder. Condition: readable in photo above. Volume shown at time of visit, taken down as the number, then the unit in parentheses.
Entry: 460 (mL)
